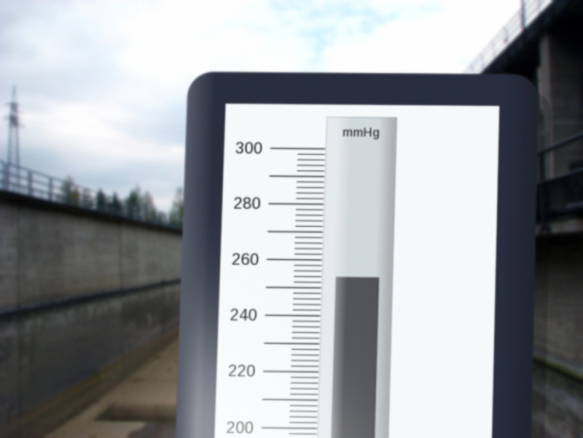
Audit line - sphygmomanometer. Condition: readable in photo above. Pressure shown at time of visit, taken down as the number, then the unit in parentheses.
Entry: 254 (mmHg)
